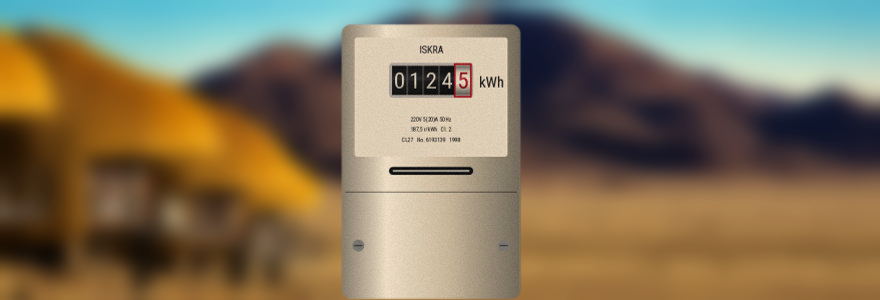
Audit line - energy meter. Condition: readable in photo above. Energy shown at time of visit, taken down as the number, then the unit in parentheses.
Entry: 124.5 (kWh)
